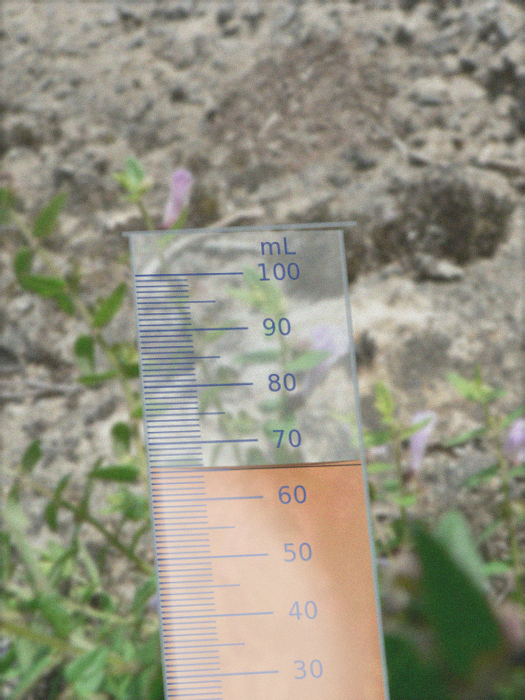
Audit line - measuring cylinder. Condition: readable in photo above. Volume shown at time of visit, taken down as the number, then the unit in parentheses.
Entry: 65 (mL)
